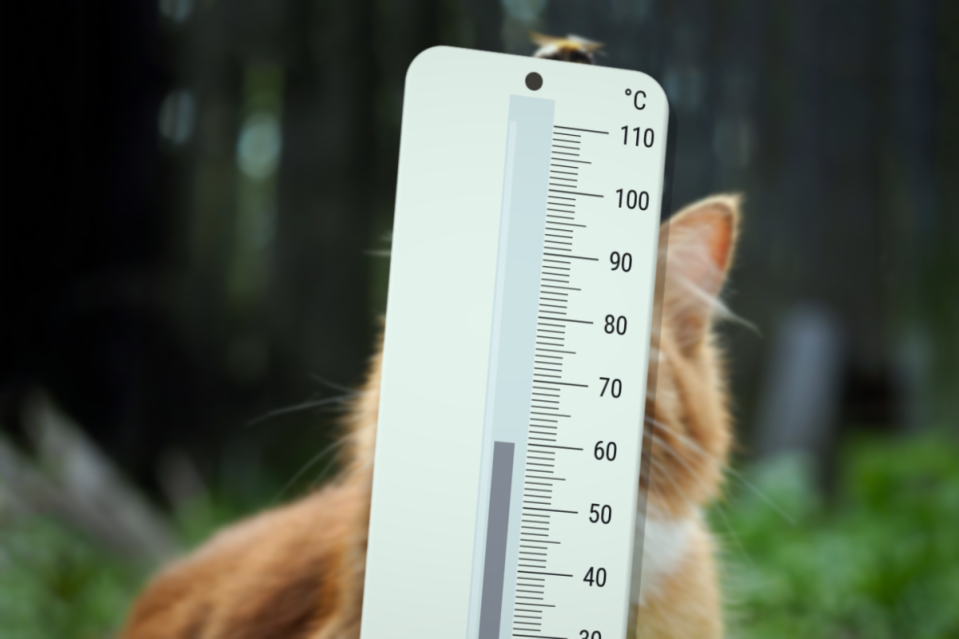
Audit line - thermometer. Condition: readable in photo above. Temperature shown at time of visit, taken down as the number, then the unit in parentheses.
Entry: 60 (°C)
